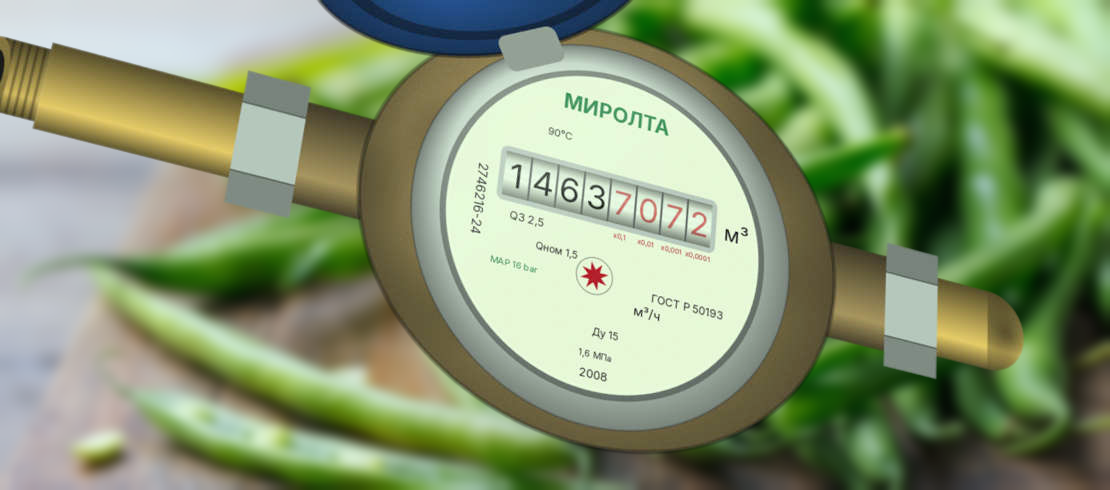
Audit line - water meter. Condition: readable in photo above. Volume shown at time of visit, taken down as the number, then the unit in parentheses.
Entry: 1463.7072 (m³)
